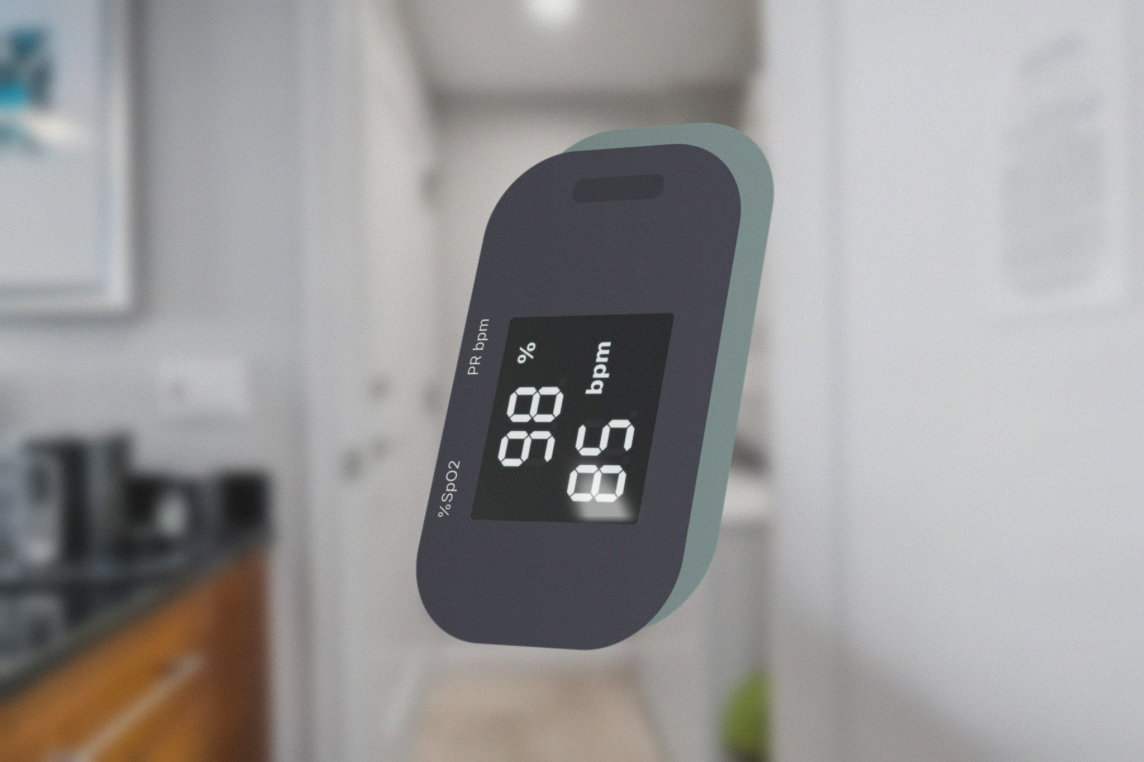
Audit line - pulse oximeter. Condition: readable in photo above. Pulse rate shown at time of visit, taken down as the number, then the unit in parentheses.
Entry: 85 (bpm)
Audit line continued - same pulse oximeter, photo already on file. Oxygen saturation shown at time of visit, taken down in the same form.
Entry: 98 (%)
